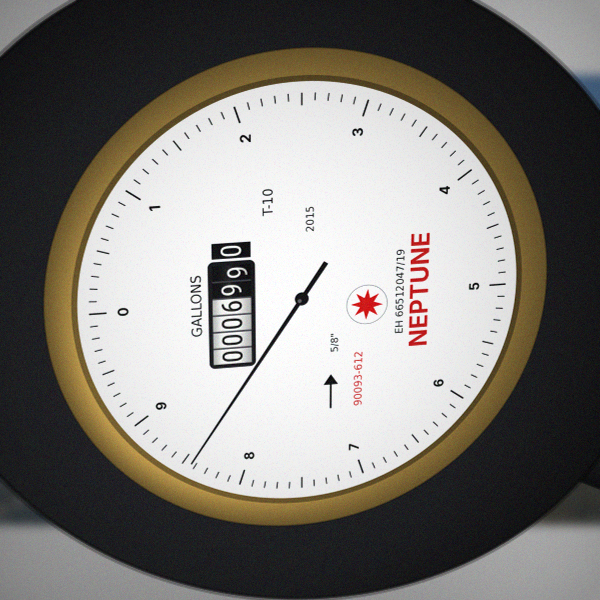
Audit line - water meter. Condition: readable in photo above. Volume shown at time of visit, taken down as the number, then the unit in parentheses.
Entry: 6988.4 (gal)
